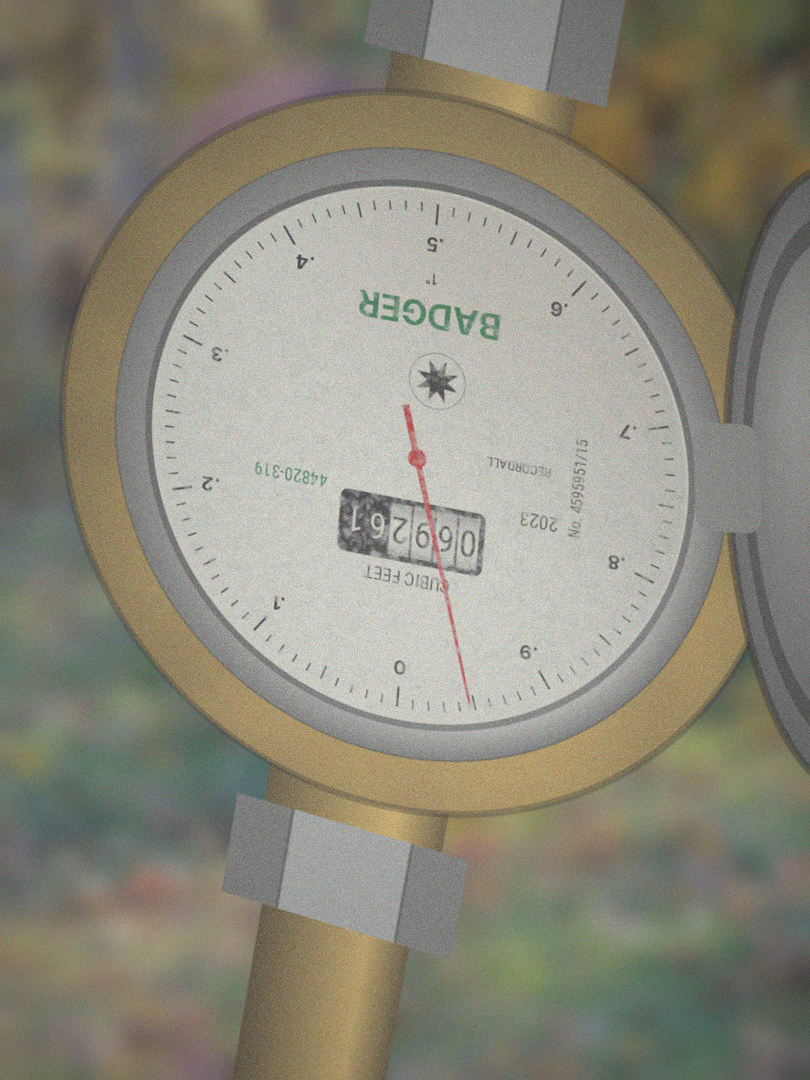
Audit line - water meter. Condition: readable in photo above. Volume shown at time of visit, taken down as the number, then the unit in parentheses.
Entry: 69260.95 (ft³)
